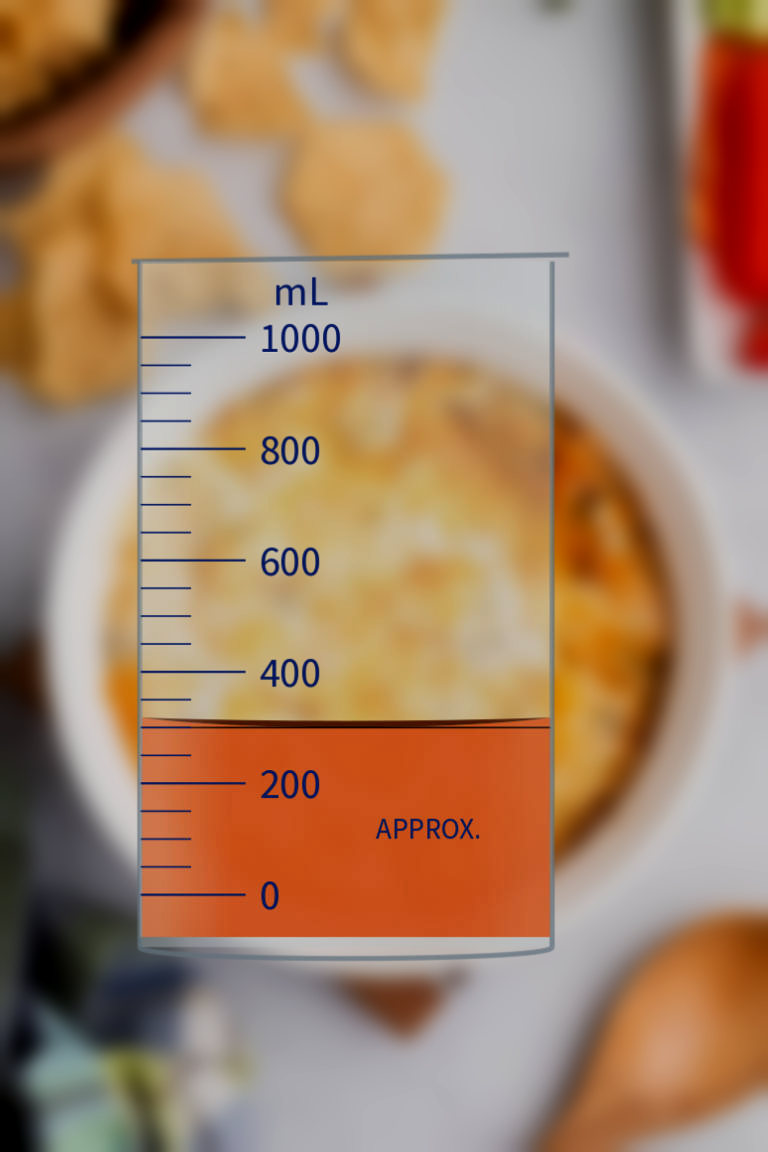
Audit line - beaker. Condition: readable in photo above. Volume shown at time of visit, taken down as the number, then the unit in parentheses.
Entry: 300 (mL)
